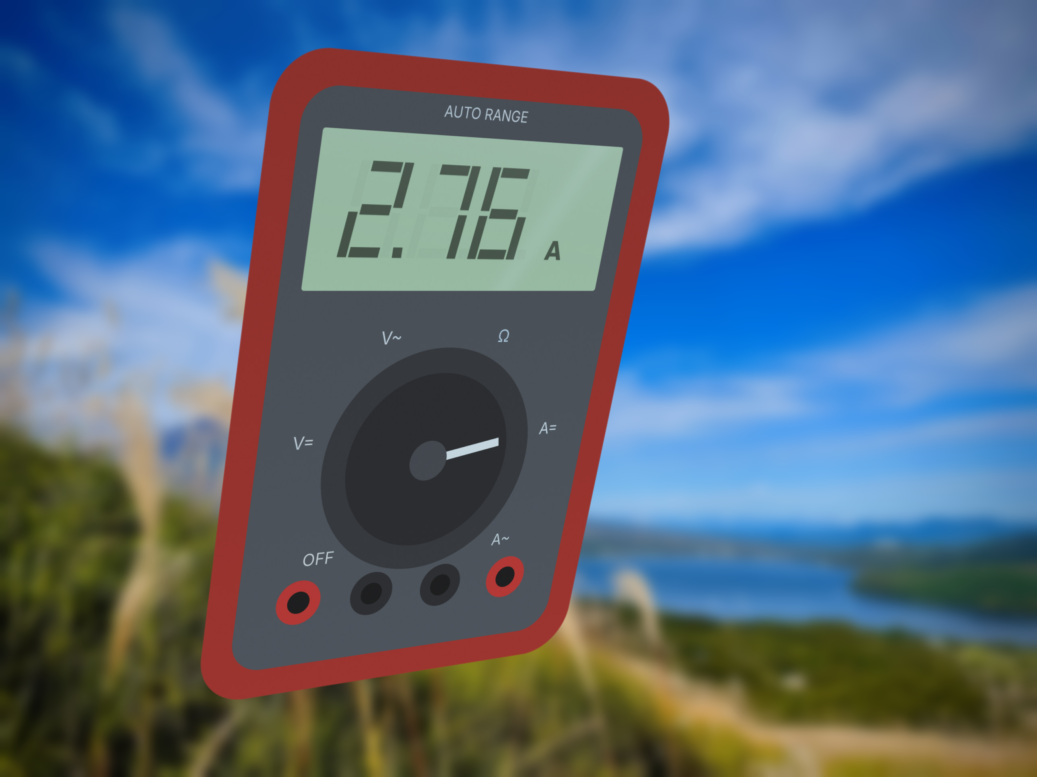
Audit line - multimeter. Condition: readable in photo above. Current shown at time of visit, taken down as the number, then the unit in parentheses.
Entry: 2.76 (A)
